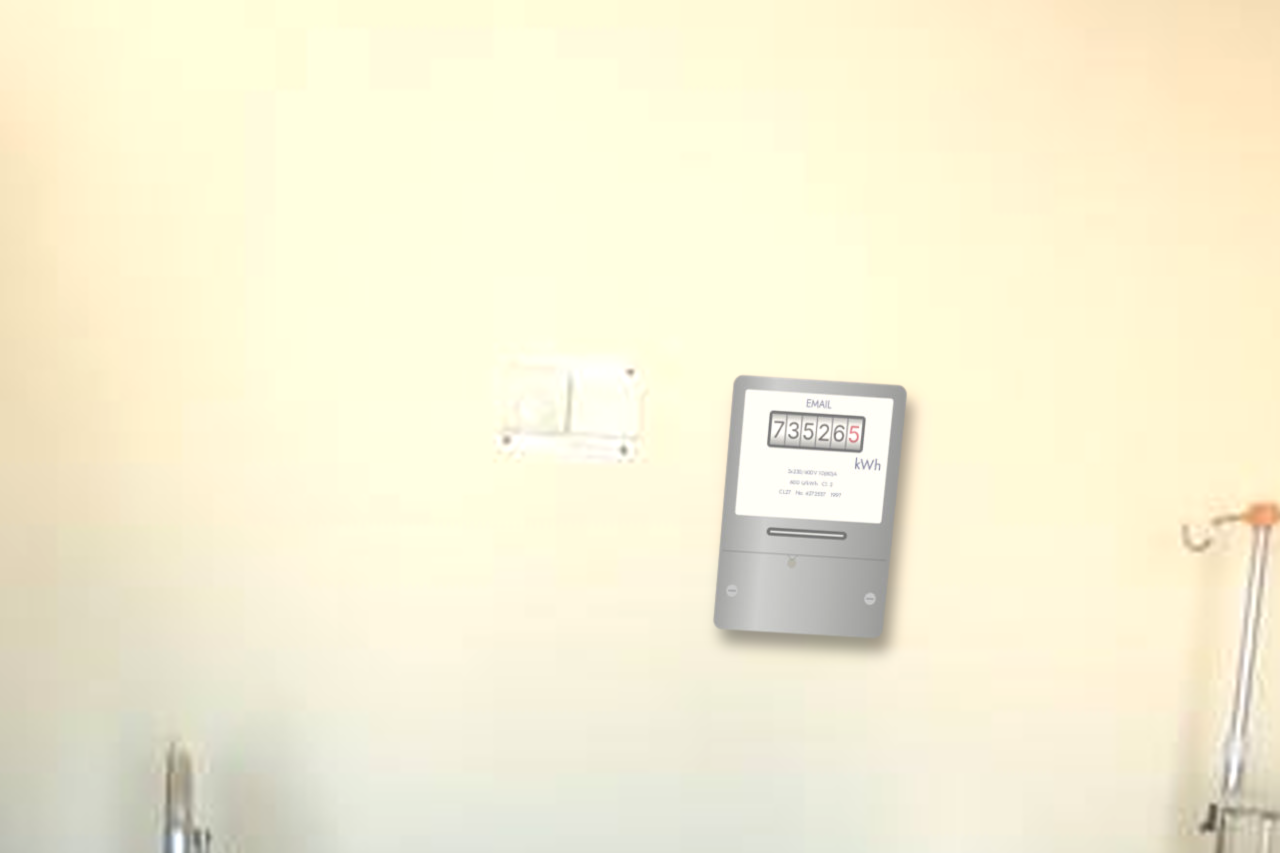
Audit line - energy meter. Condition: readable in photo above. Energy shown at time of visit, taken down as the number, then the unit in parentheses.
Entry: 73526.5 (kWh)
